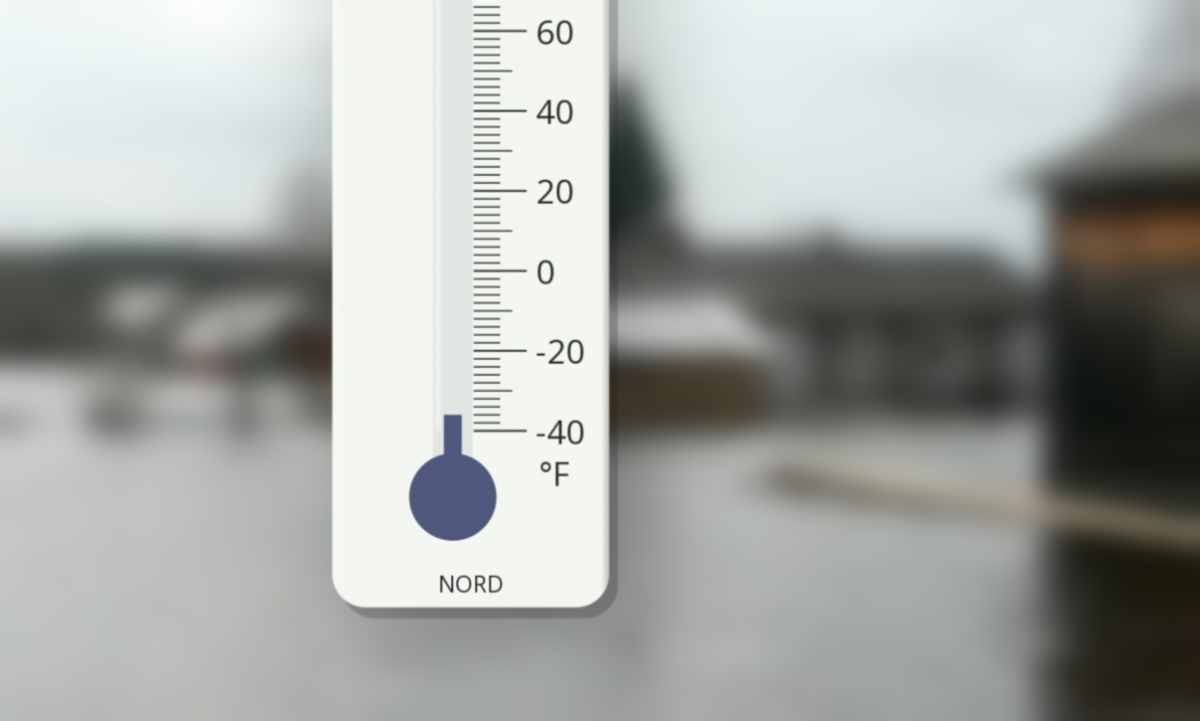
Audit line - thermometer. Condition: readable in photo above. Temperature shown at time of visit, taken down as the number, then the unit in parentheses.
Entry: -36 (°F)
